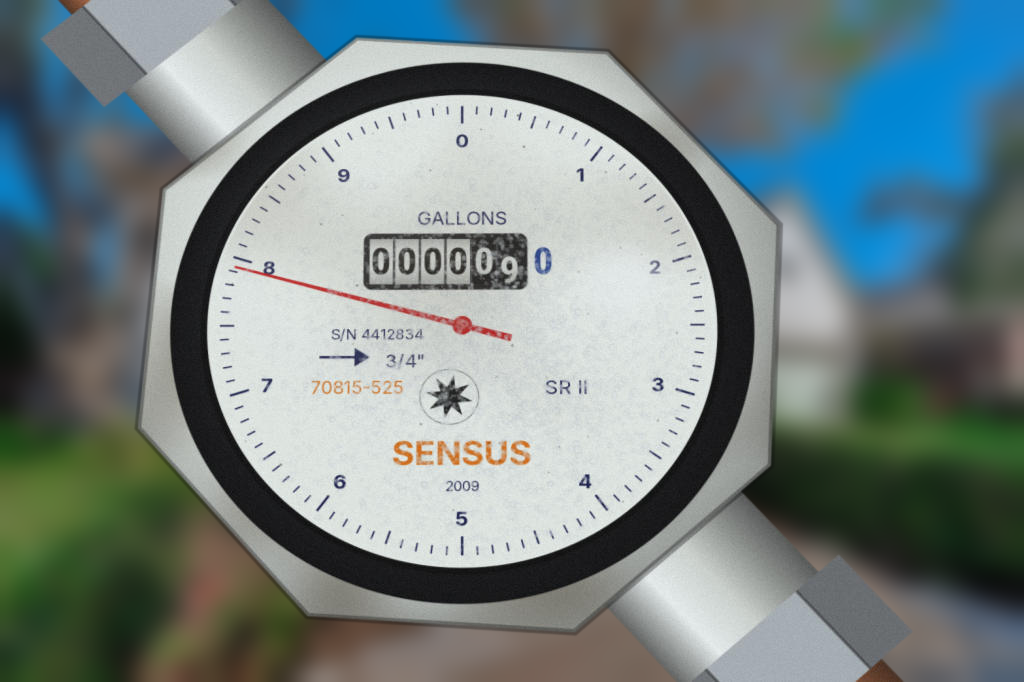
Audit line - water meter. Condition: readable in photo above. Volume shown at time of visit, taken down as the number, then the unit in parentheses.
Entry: 87.9 (gal)
